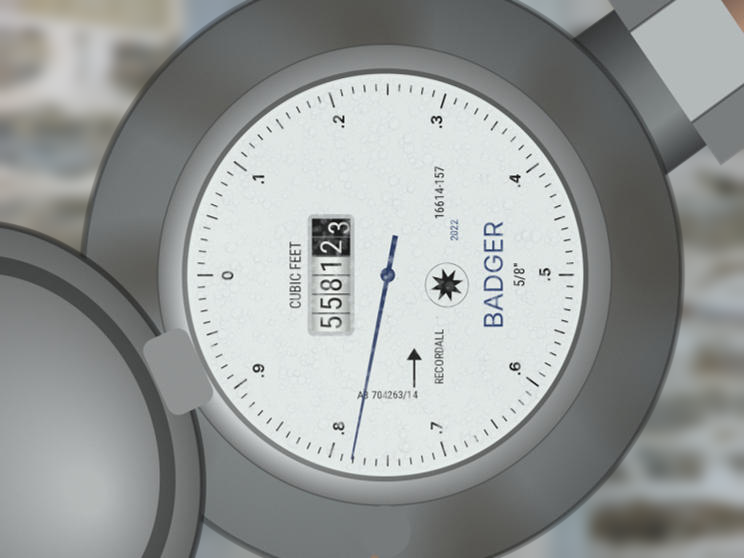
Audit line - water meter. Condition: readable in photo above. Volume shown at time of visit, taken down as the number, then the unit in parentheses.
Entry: 558122.78 (ft³)
